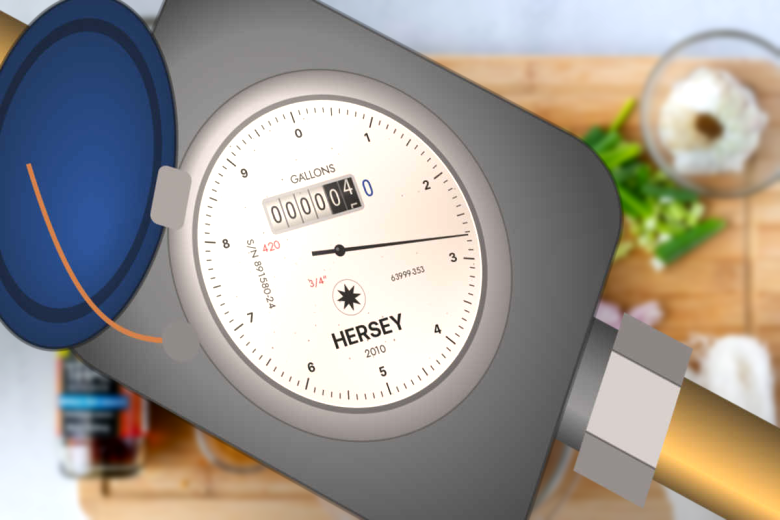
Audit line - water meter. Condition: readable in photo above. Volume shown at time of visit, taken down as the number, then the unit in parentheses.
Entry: 42.7 (gal)
